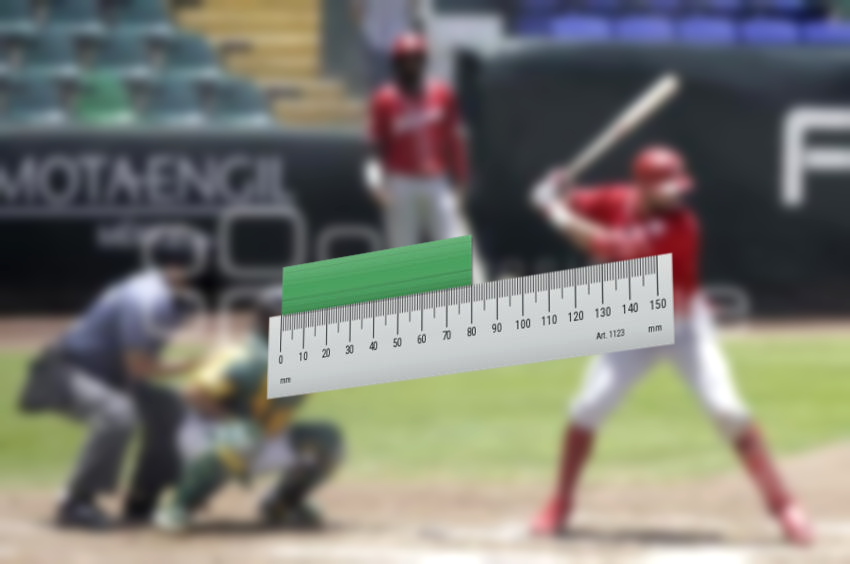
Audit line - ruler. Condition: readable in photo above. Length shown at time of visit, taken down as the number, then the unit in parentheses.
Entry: 80 (mm)
